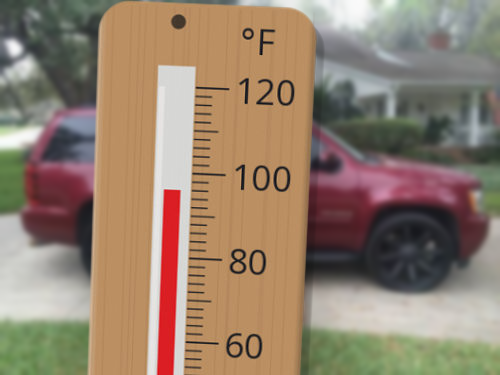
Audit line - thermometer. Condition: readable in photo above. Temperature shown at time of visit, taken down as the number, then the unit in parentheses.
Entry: 96 (°F)
